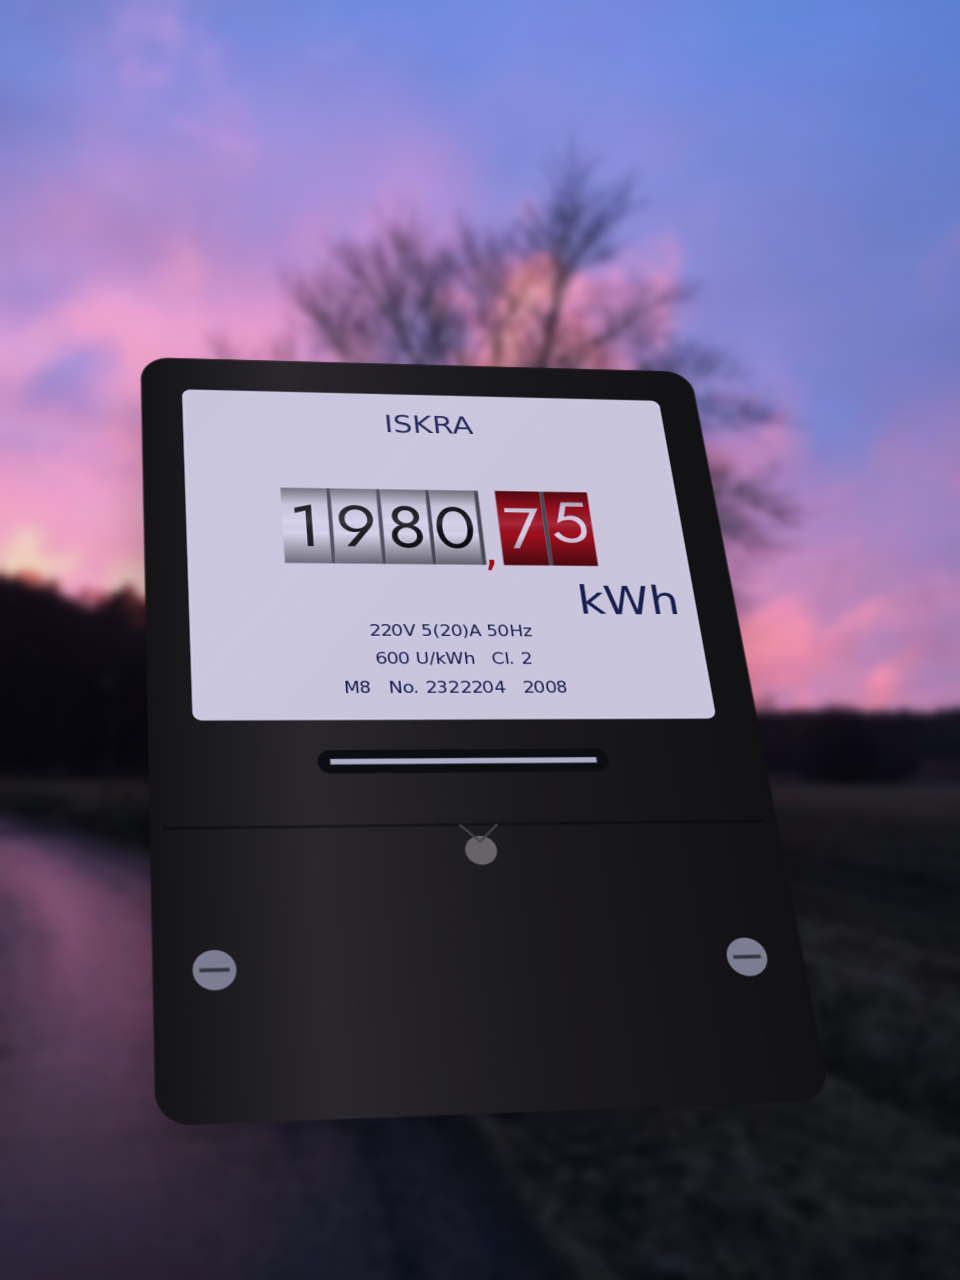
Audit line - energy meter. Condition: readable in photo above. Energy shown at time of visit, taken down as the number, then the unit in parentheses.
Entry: 1980.75 (kWh)
